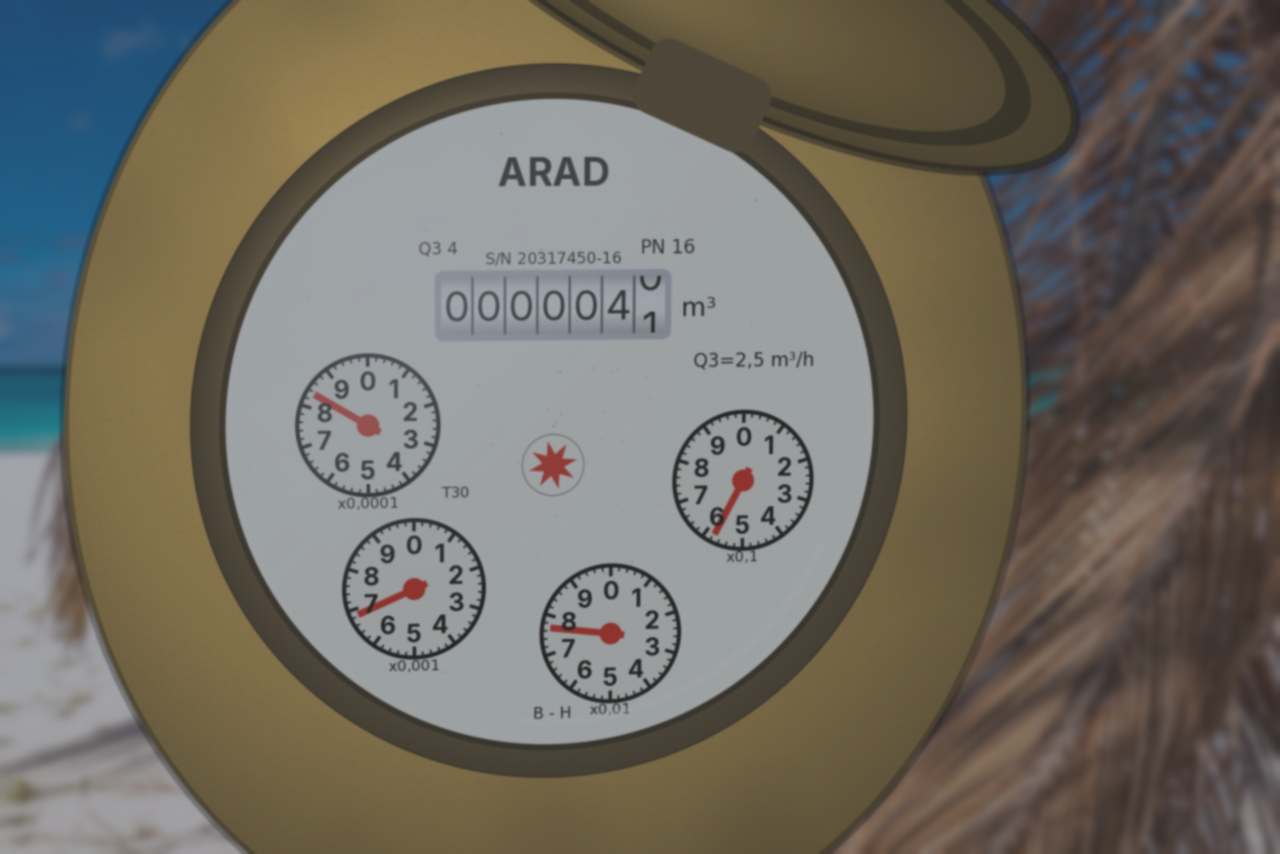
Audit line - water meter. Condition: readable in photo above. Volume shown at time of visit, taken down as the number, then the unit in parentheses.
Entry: 40.5768 (m³)
